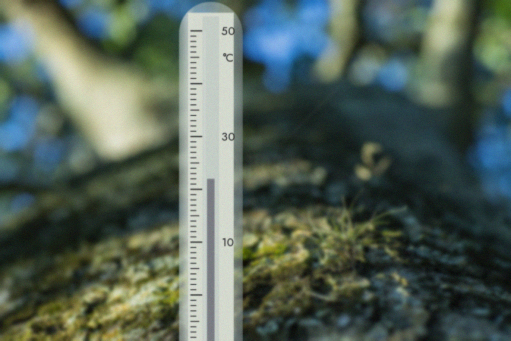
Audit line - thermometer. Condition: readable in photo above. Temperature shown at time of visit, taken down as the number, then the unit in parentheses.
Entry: 22 (°C)
